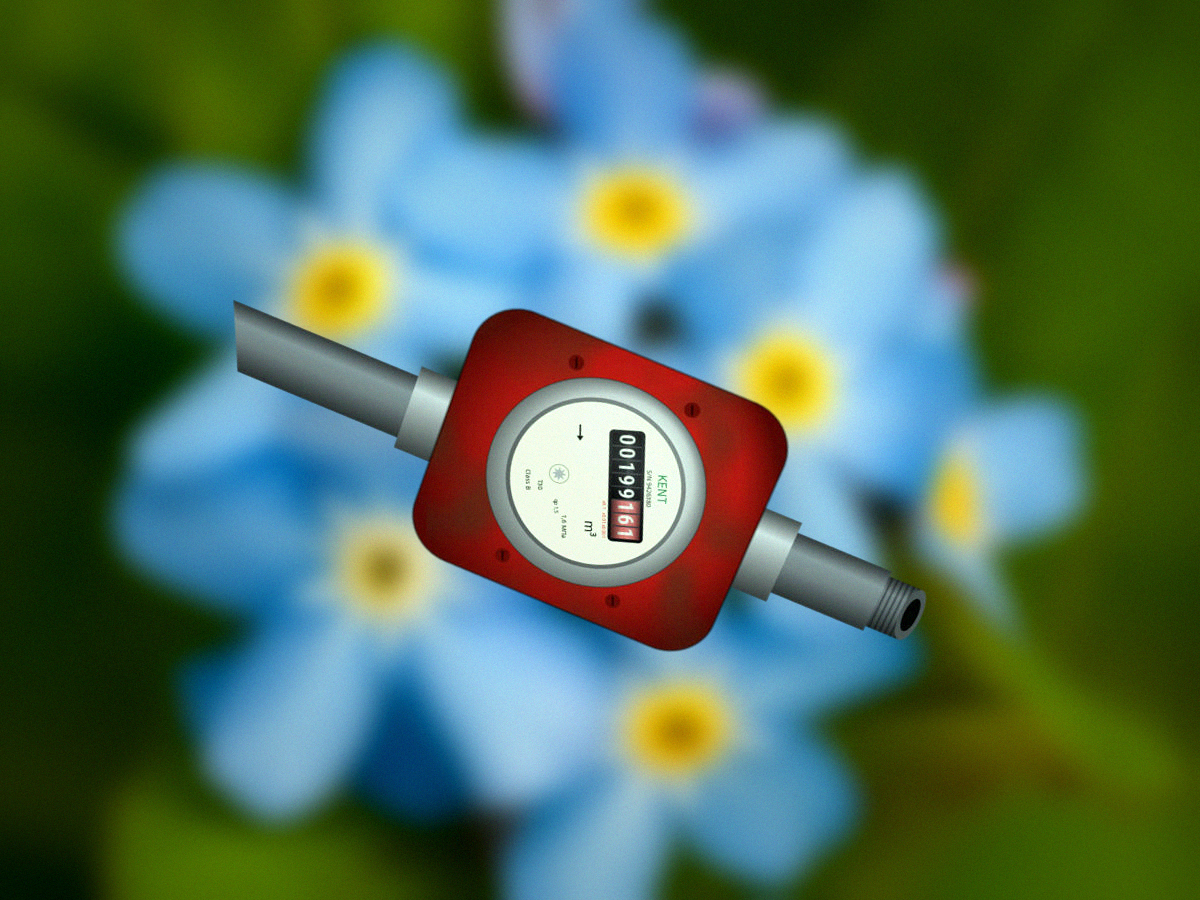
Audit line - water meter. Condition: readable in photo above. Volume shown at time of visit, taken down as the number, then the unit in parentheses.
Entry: 199.161 (m³)
